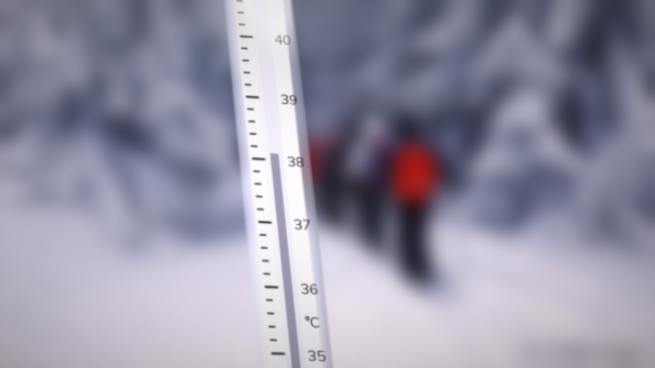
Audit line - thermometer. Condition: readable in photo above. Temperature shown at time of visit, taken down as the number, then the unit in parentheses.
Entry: 38.1 (°C)
